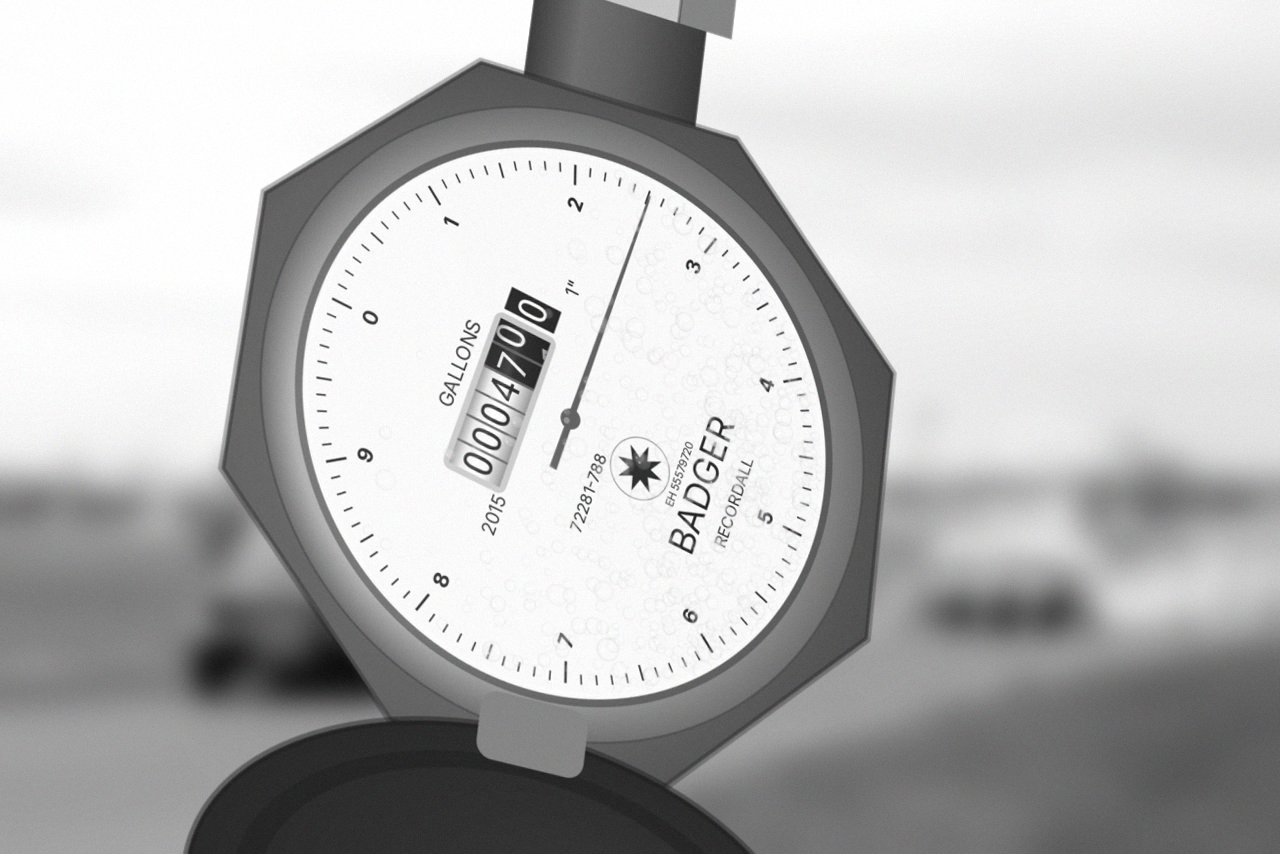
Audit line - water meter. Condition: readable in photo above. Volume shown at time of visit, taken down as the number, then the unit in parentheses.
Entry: 4702.5 (gal)
